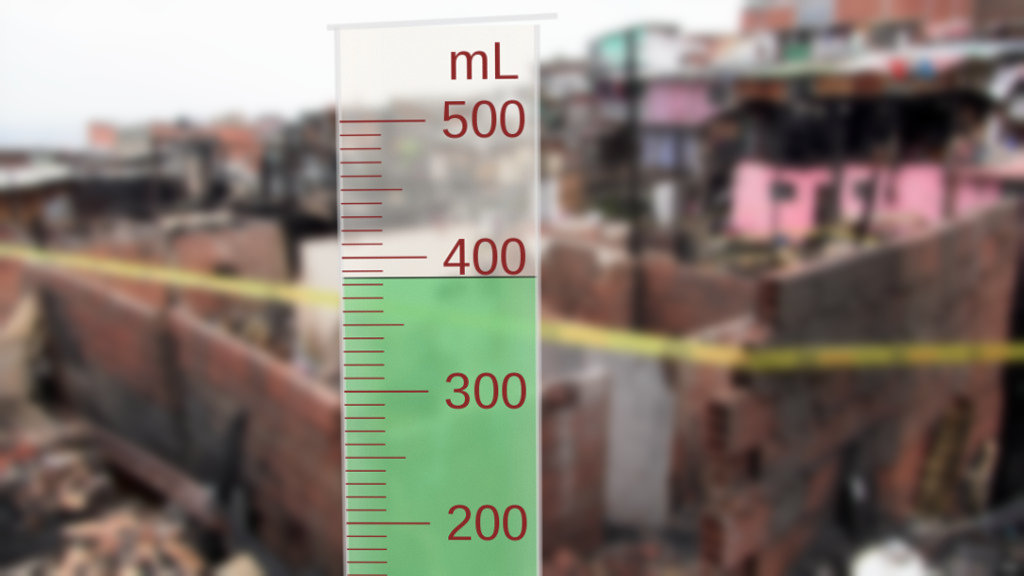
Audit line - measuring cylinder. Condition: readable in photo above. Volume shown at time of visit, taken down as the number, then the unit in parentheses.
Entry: 385 (mL)
